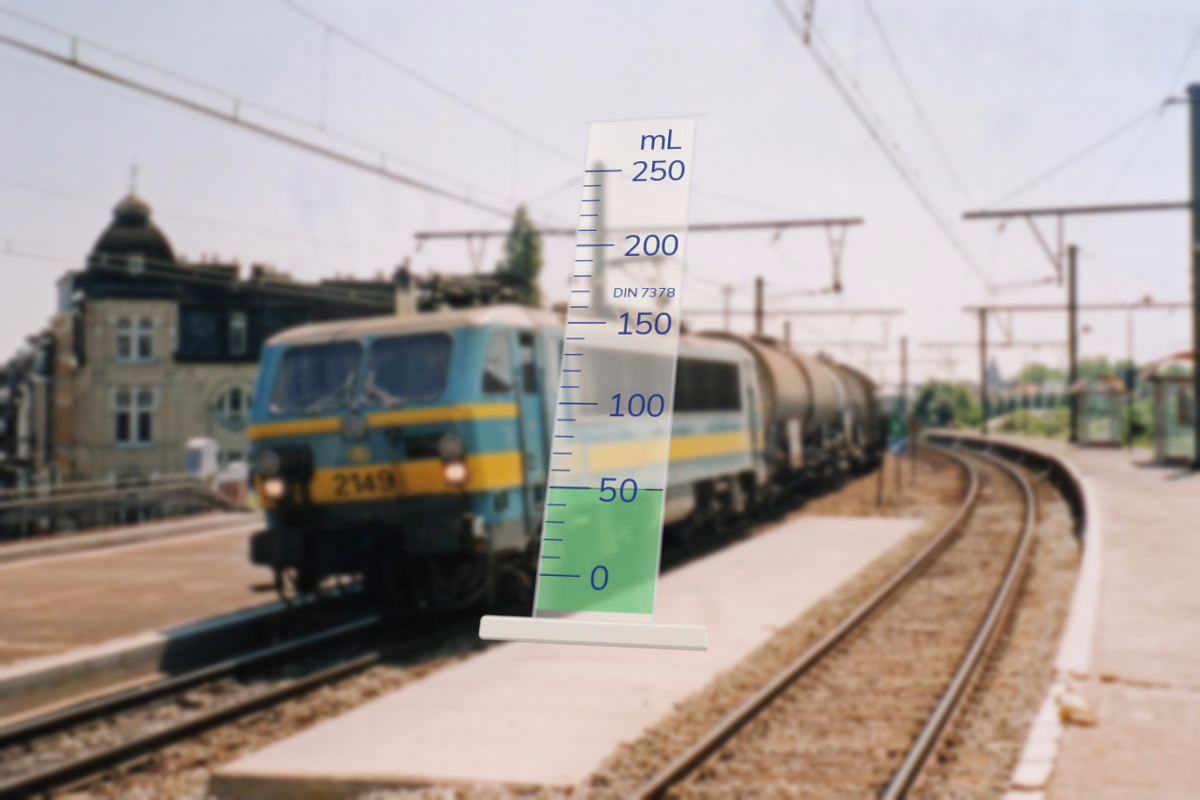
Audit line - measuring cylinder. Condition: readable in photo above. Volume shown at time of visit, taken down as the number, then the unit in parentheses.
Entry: 50 (mL)
